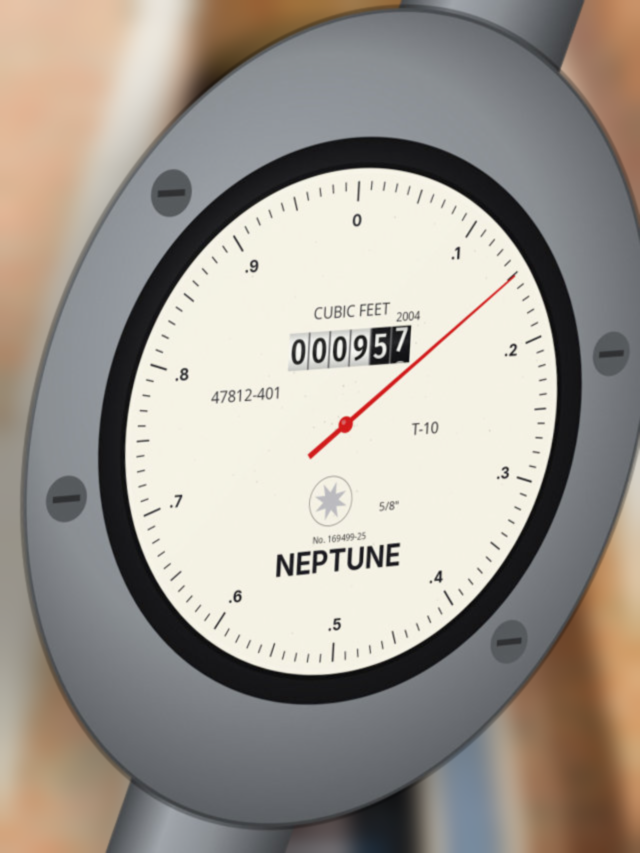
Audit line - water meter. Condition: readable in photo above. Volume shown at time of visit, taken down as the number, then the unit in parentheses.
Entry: 957.15 (ft³)
